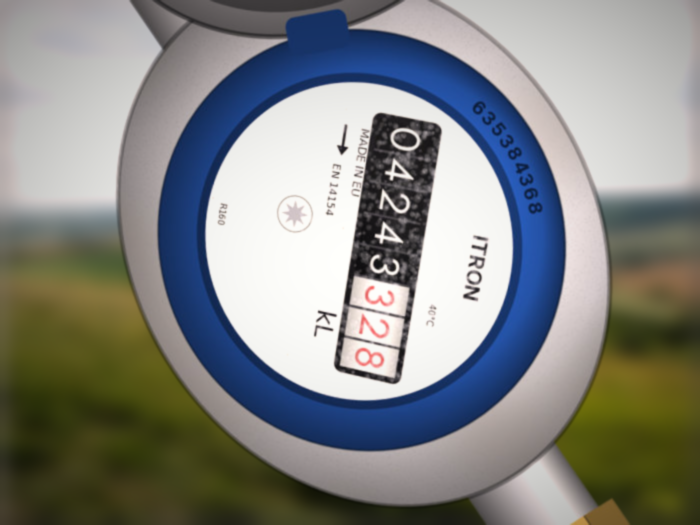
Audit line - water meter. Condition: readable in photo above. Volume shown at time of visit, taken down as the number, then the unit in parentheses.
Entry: 4243.328 (kL)
